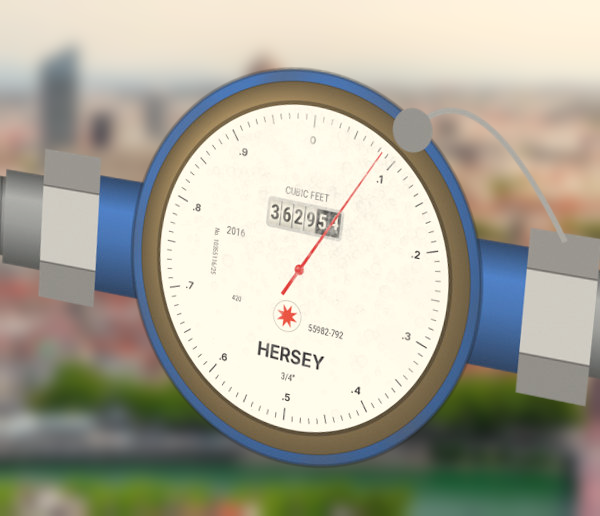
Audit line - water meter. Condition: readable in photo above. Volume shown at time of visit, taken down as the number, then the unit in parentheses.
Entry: 362954.08 (ft³)
